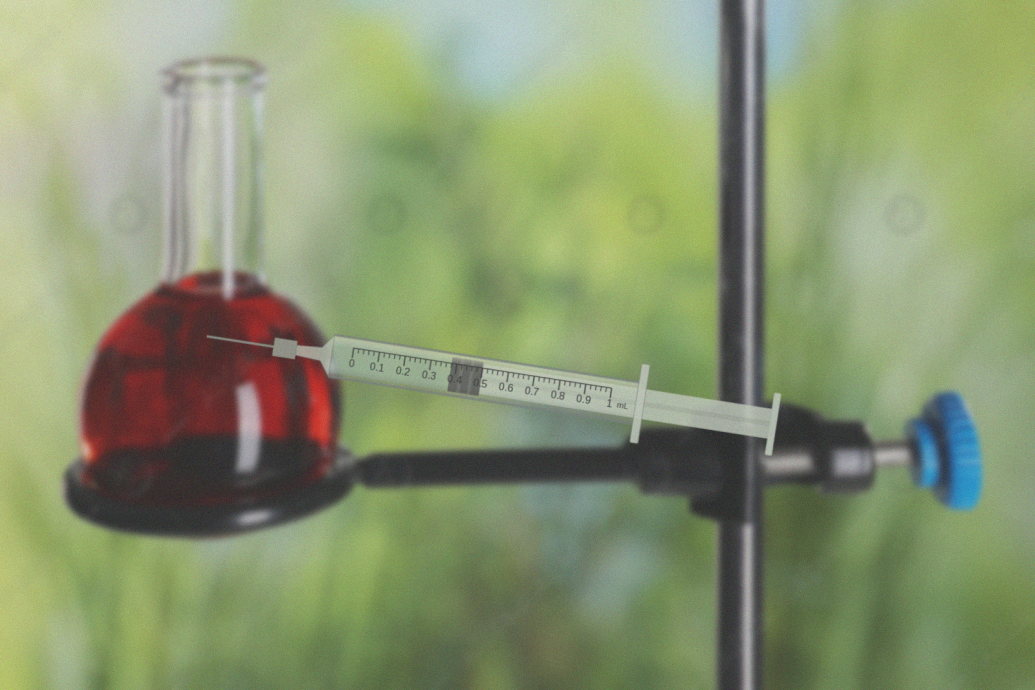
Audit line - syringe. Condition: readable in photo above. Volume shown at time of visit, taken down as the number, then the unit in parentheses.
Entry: 0.38 (mL)
